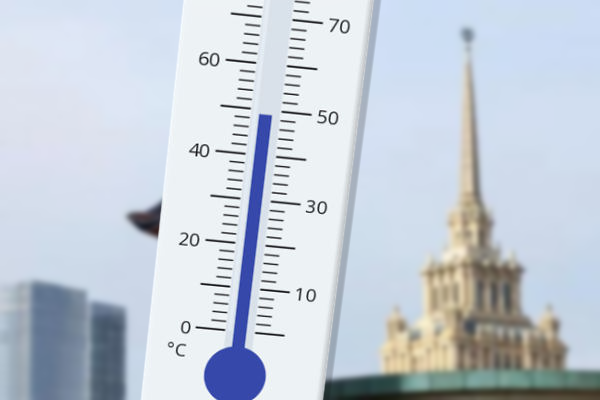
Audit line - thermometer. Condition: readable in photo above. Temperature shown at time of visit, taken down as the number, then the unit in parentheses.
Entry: 49 (°C)
